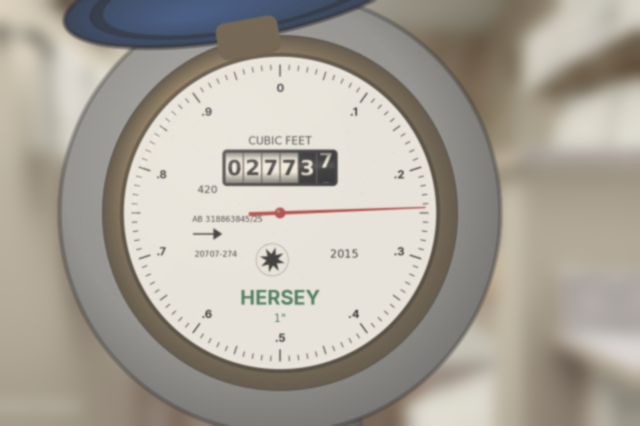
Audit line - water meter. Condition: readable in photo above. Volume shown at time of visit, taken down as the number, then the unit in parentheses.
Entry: 27737.24 (ft³)
